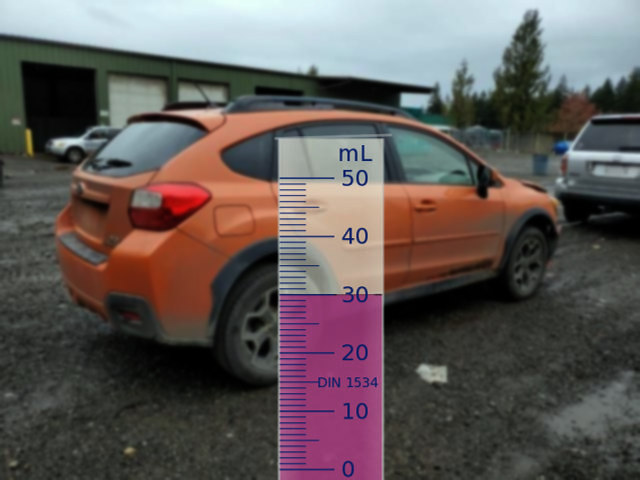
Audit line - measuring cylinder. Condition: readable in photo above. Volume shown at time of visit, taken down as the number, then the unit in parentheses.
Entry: 30 (mL)
